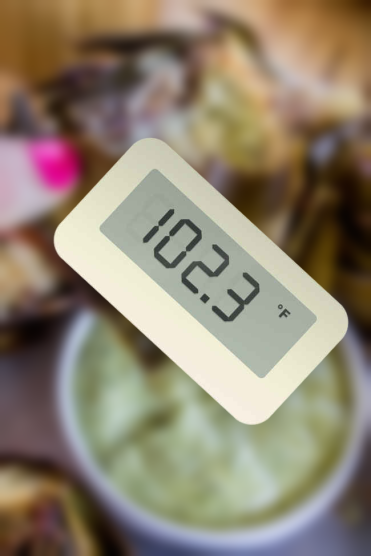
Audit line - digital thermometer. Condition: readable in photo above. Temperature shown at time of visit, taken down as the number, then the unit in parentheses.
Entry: 102.3 (°F)
